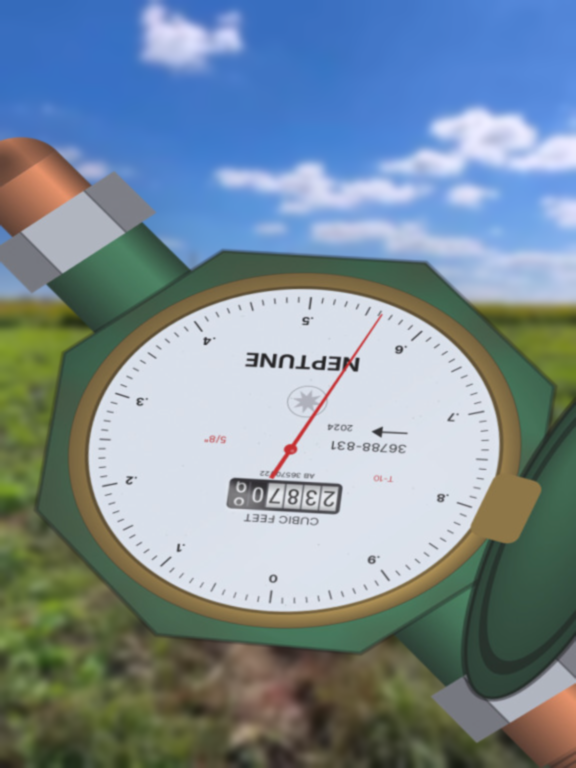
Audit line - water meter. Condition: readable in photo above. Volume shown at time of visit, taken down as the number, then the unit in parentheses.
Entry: 238708.56 (ft³)
